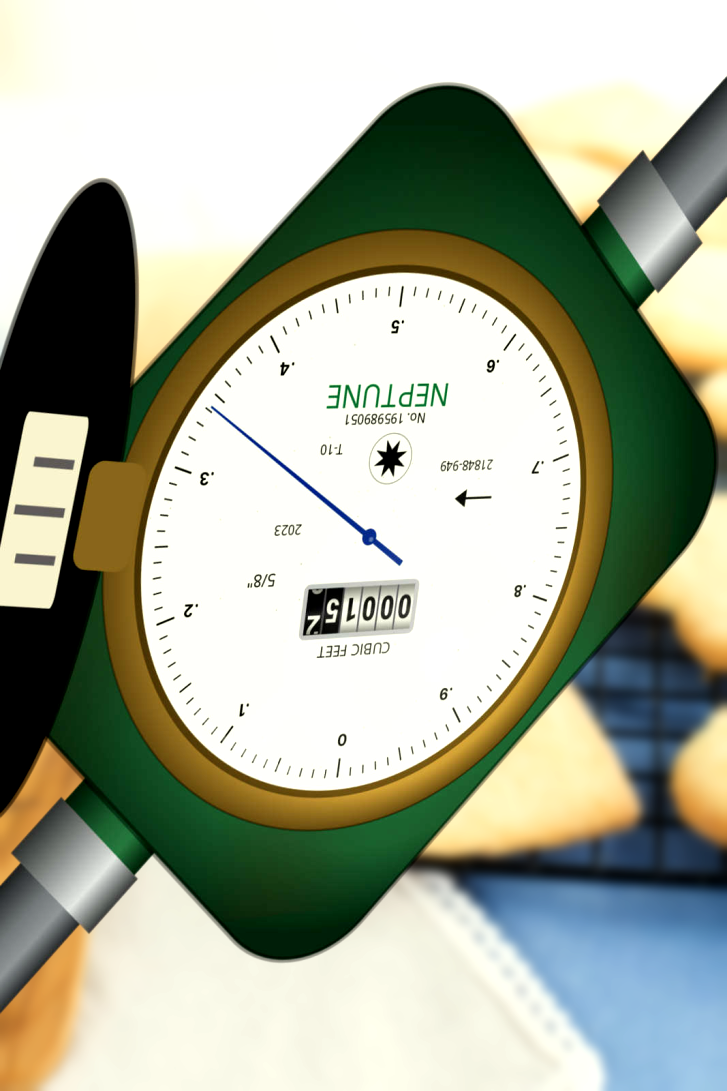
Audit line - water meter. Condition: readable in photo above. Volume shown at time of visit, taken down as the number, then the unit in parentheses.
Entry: 152.34 (ft³)
